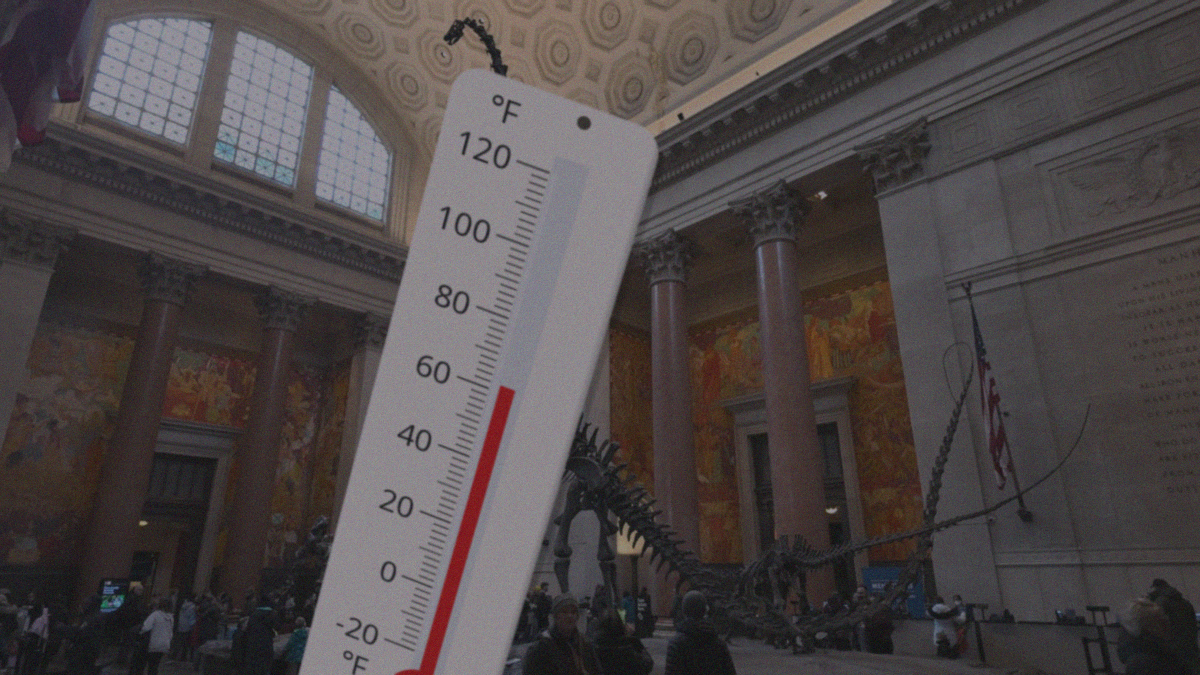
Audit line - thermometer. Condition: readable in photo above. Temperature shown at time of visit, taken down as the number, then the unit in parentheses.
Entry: 62 (°F)
